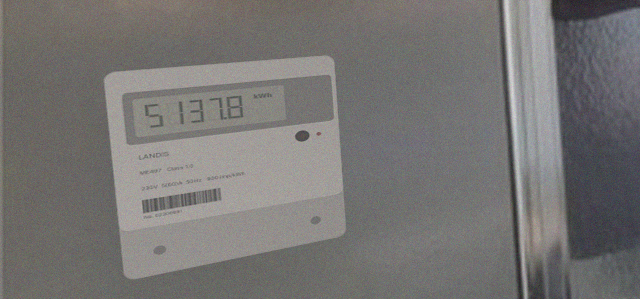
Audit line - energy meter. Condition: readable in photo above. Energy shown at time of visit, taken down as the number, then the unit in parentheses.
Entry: 5137.8 (kWh)
